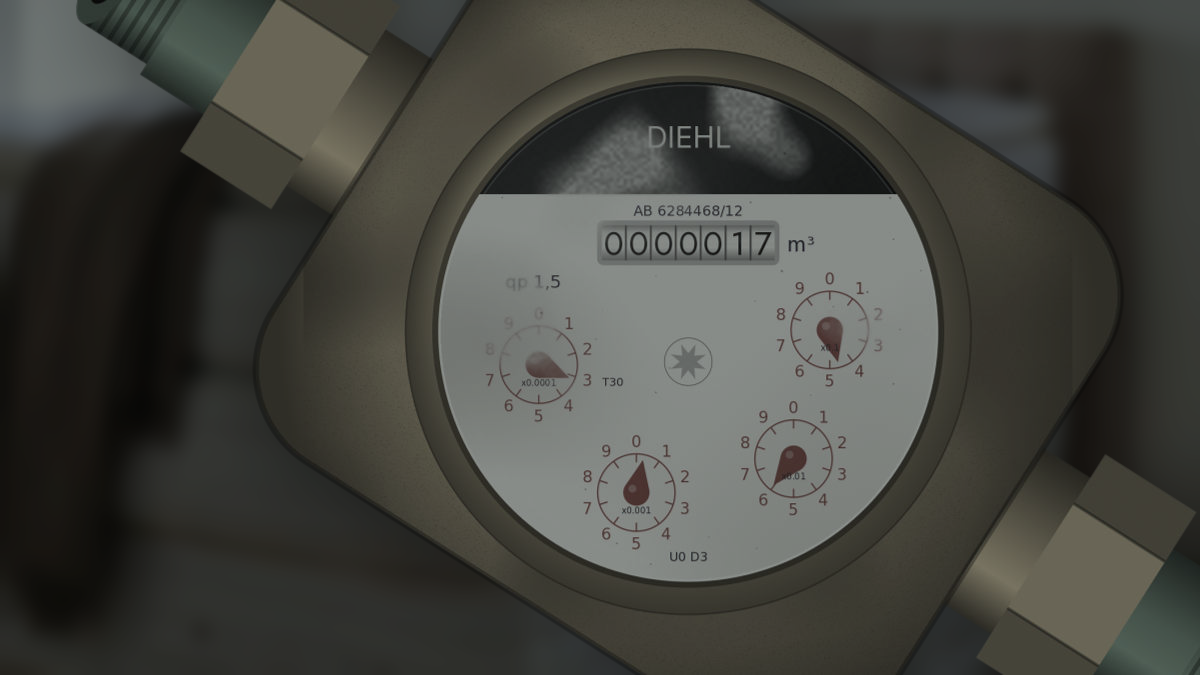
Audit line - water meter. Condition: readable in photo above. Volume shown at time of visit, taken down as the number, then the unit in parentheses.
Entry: 17.4603 (m³)
